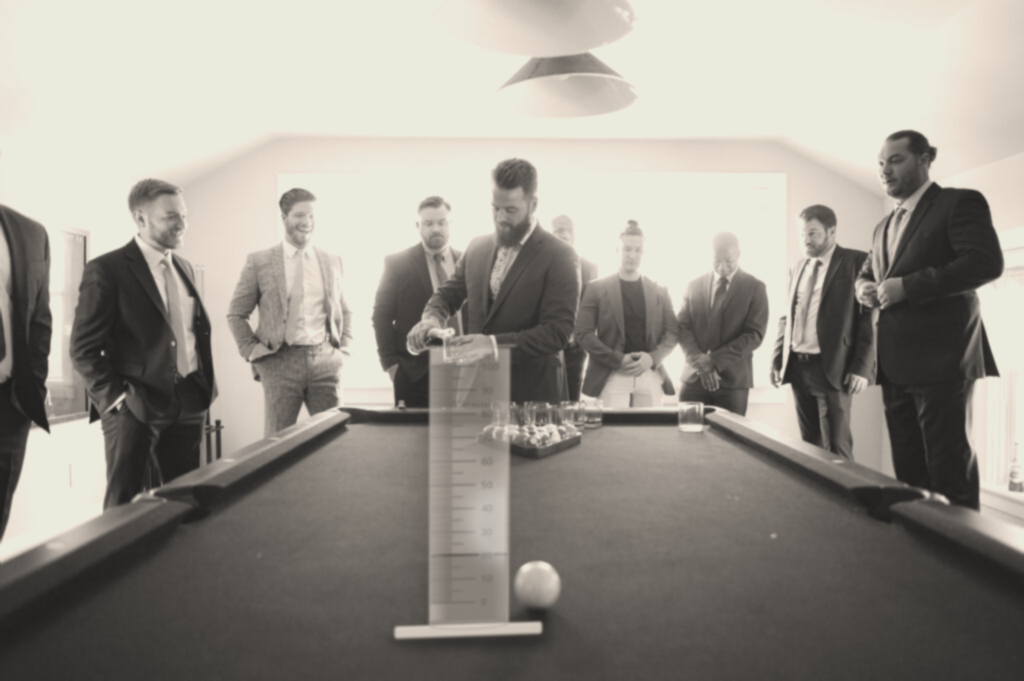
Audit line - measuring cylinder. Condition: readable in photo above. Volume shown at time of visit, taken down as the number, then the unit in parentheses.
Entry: 20 (mL)
